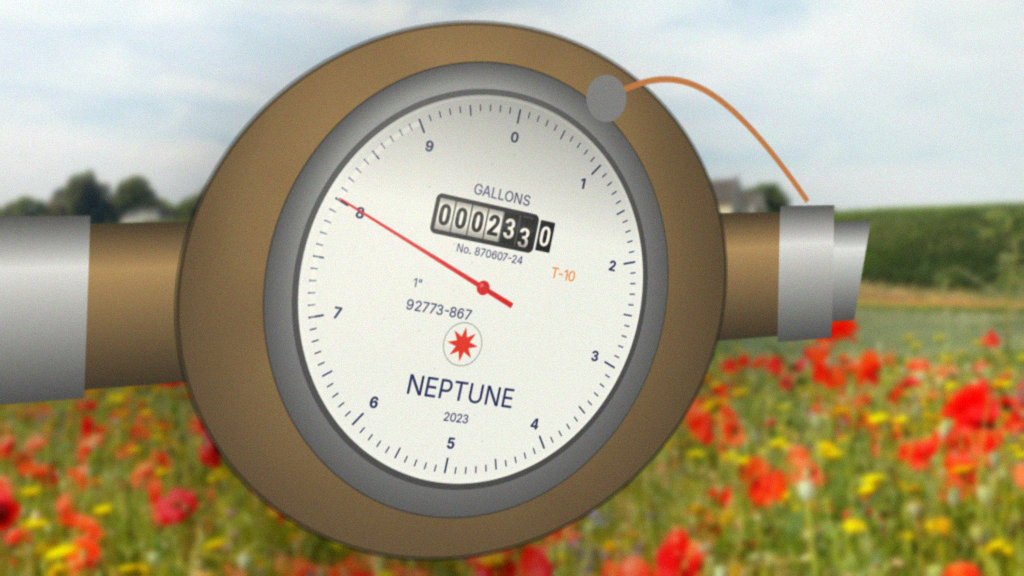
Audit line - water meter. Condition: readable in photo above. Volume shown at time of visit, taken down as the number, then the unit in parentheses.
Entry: 2328.0 (gal)
